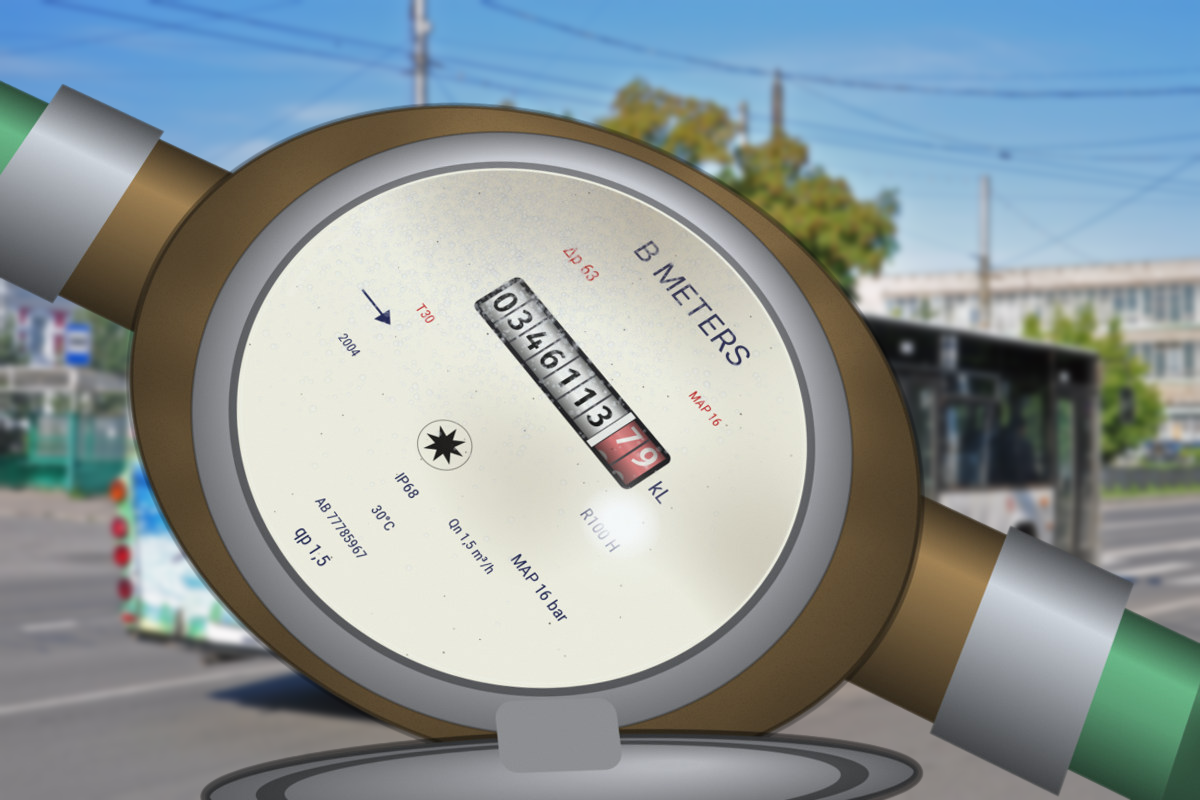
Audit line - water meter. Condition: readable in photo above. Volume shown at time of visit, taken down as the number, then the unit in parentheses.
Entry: 346113.79 (kL)
